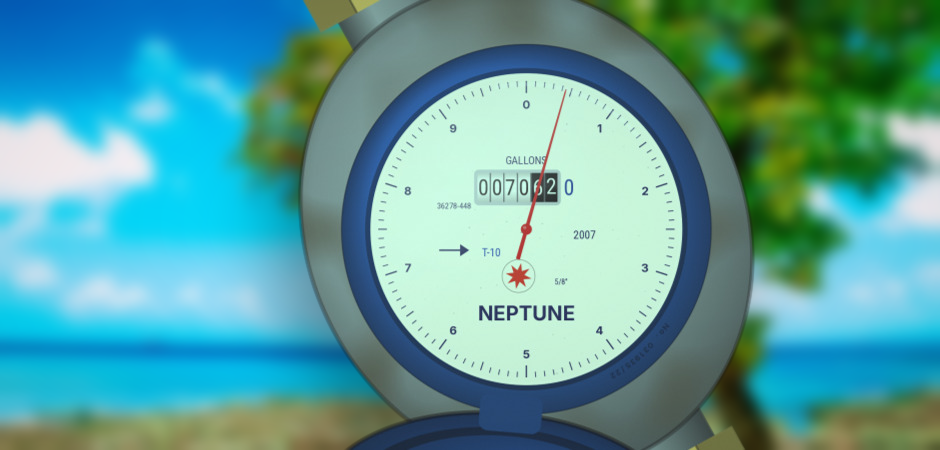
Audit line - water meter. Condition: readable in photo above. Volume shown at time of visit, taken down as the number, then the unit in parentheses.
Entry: 70620.4 (gal)
